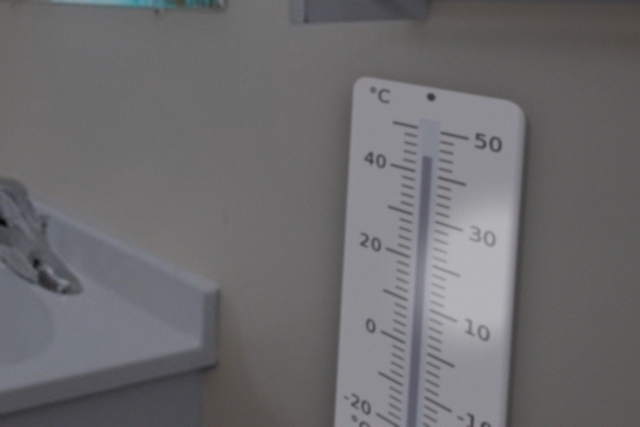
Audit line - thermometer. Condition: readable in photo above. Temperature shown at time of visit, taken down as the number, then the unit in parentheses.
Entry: 44 (°C)
